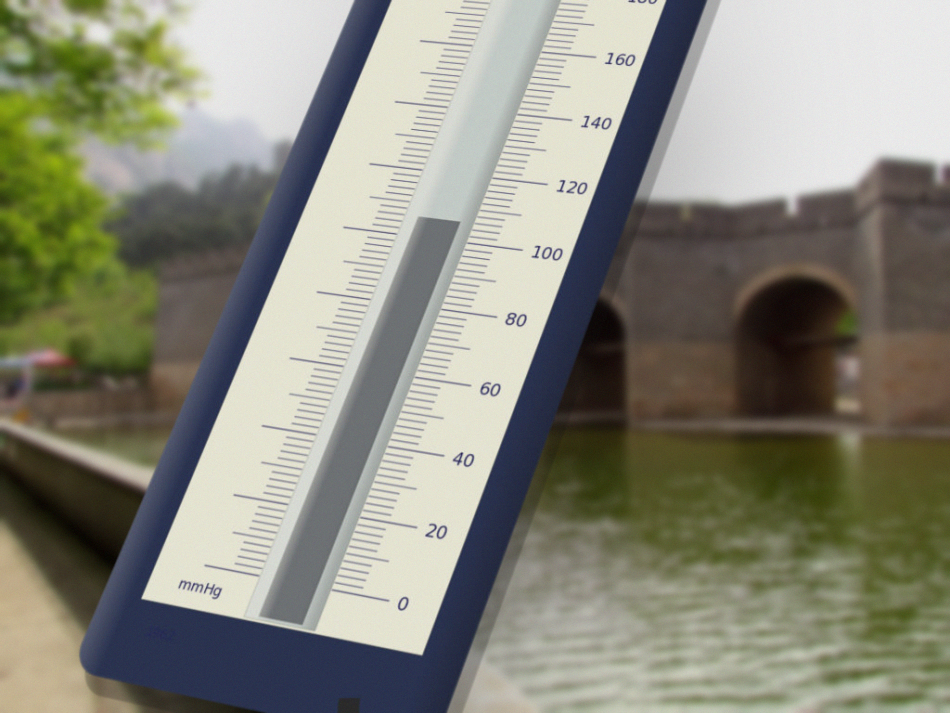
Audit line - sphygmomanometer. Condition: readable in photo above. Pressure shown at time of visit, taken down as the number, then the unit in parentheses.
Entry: 106 (mmHg)
